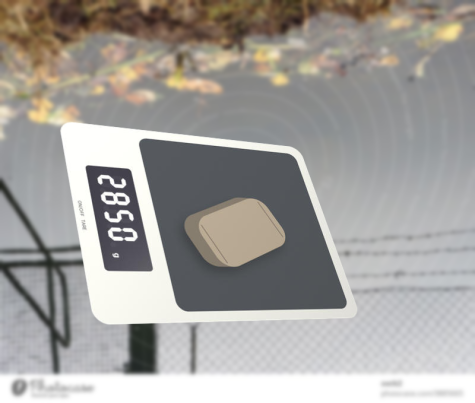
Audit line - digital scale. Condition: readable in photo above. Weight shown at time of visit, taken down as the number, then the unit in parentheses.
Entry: 2850 (g)
